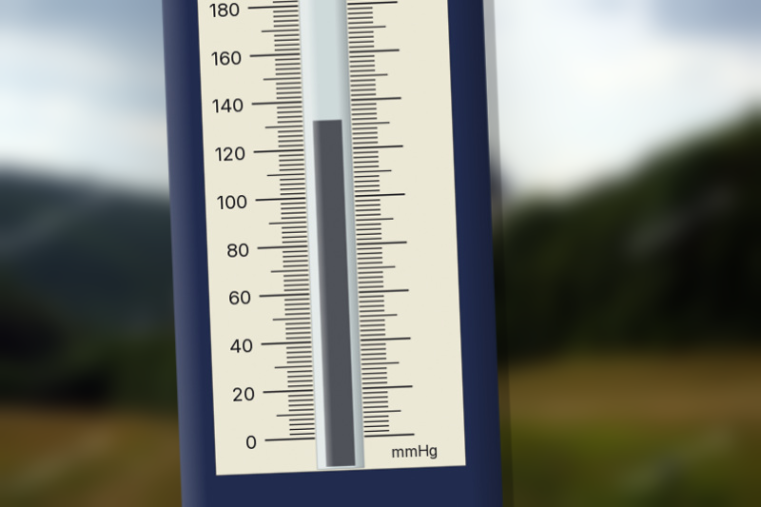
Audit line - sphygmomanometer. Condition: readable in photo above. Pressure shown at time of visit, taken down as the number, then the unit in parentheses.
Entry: 132 (mmHg)
